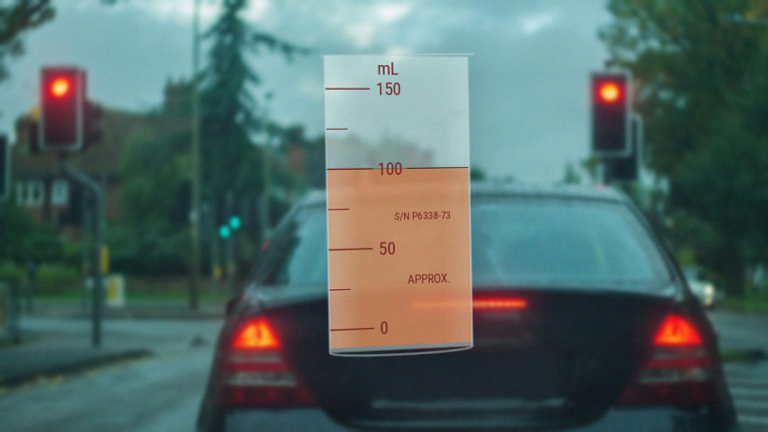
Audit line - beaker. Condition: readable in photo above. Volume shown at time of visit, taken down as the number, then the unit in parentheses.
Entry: 100 (mL)
